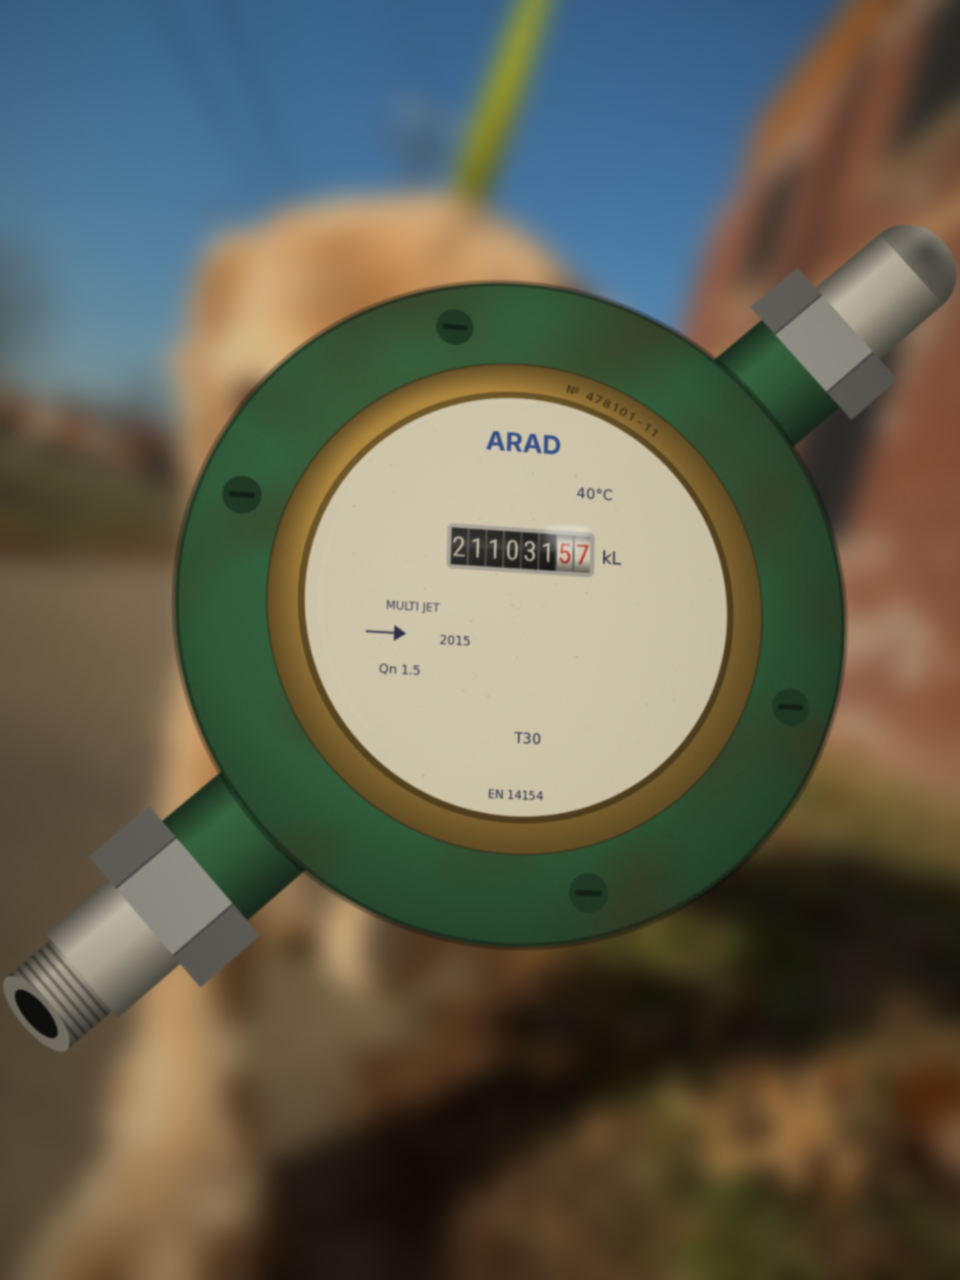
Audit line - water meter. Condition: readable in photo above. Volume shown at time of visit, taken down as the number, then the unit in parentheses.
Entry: 211031.57 (kL)
